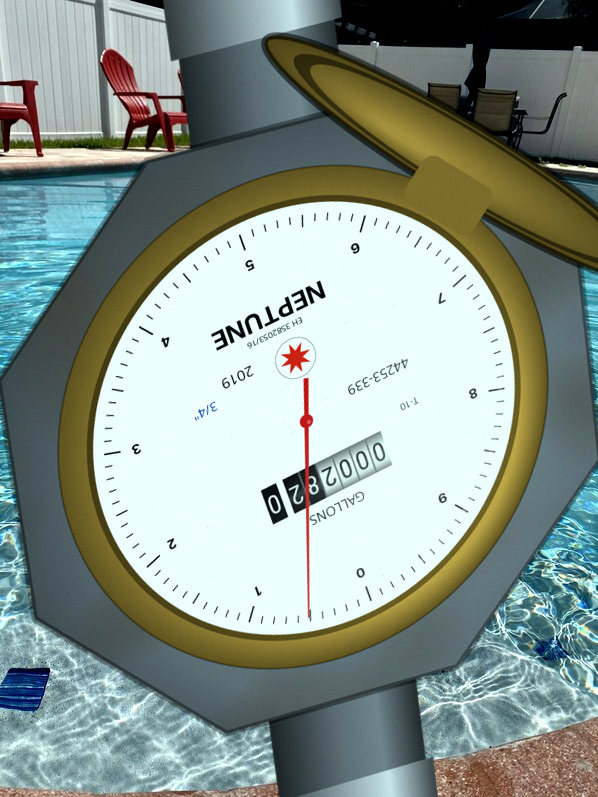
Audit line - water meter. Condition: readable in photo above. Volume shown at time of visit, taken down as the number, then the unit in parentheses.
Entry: 2820.5 (gal)
